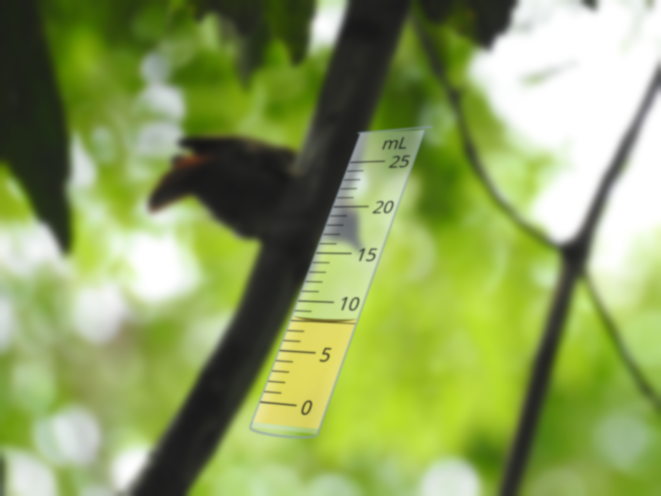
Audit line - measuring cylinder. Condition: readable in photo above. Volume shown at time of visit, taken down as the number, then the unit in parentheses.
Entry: 8 (mL)
